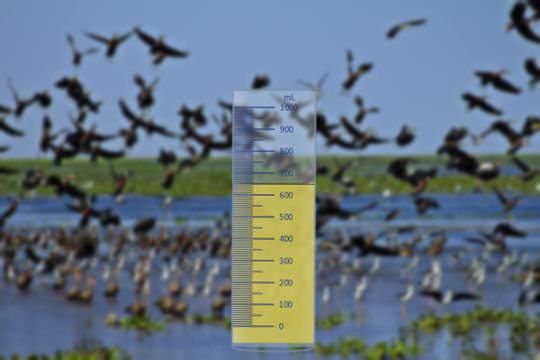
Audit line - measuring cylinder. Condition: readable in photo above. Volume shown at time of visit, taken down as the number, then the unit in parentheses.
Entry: 650 (mL)
